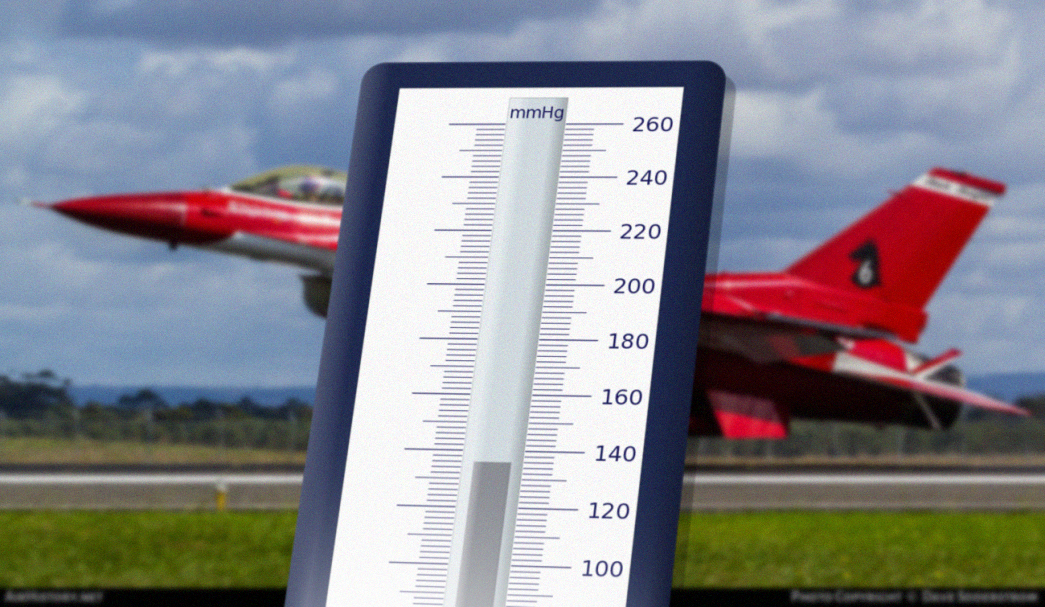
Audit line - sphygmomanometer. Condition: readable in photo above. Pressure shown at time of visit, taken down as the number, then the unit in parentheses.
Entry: 136 (mmHg)
